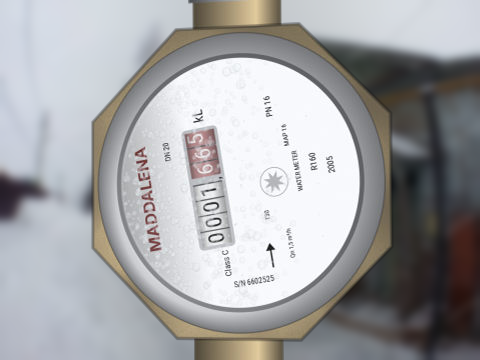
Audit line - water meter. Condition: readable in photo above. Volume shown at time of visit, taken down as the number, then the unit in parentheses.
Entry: 1.665 (kL)
